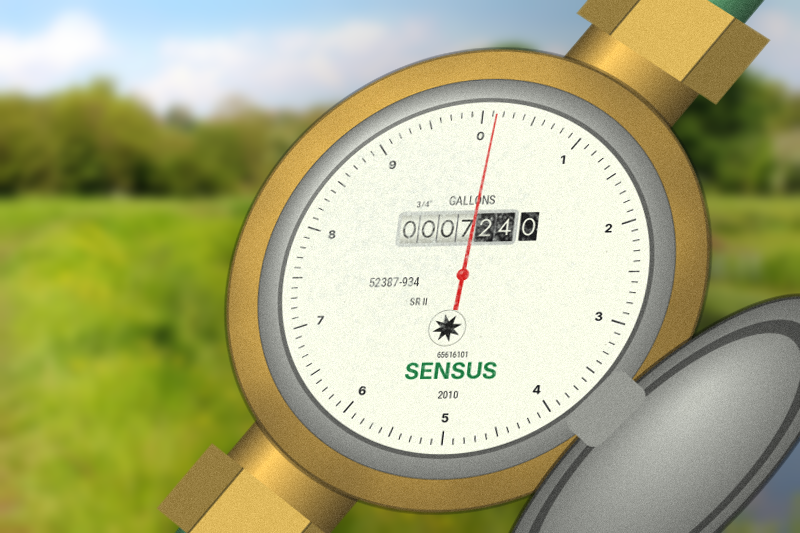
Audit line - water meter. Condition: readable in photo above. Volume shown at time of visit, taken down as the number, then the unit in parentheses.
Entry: 7240.1 (gal)
